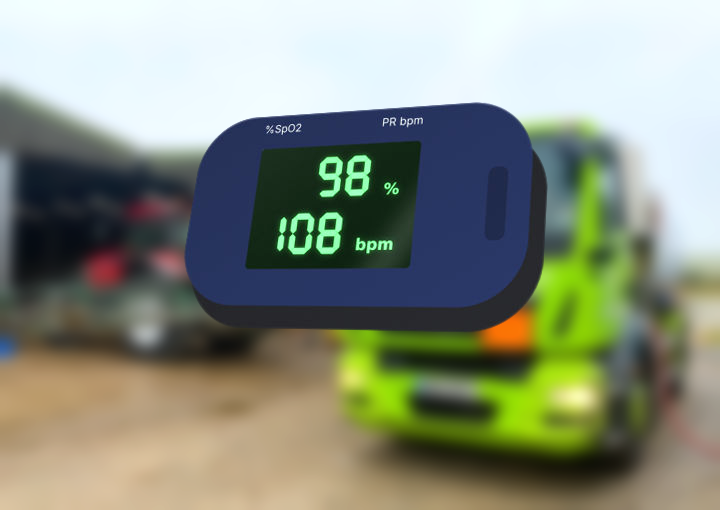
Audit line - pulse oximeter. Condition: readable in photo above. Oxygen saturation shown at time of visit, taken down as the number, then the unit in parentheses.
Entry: 98 (%)
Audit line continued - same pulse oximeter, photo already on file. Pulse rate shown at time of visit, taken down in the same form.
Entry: 108 (bpm)
